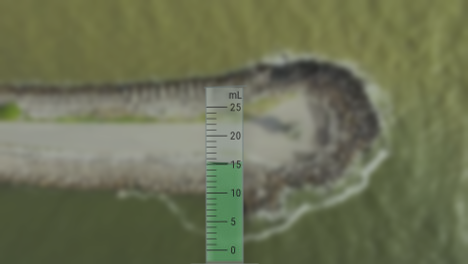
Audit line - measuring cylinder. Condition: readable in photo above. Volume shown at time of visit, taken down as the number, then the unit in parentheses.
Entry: 15 (mL)
